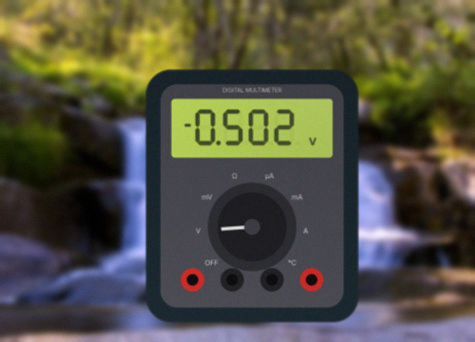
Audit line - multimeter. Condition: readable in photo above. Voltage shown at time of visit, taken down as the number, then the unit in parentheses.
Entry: -0.502 (V)
